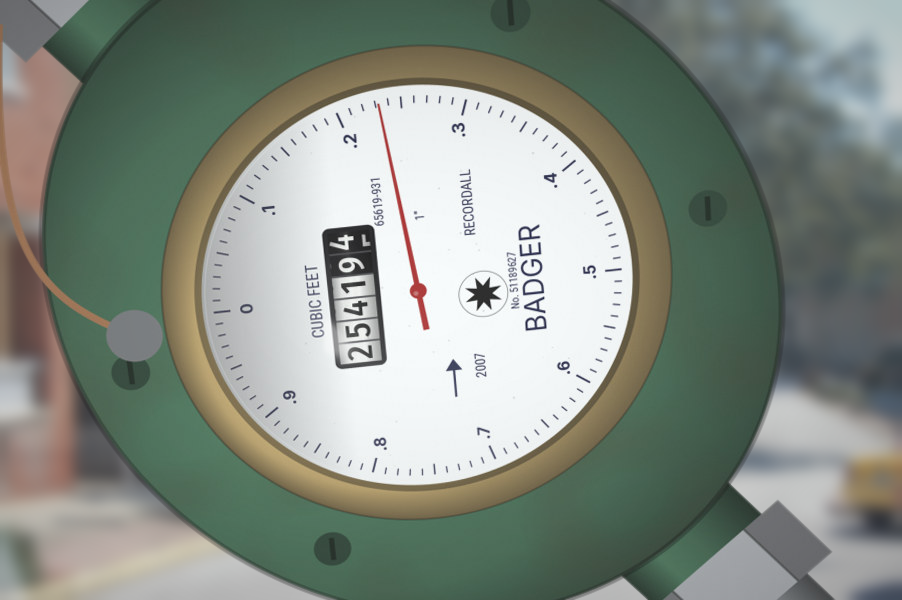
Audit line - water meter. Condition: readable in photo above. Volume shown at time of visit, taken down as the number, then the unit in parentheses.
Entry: 254194.23 (ft³)
